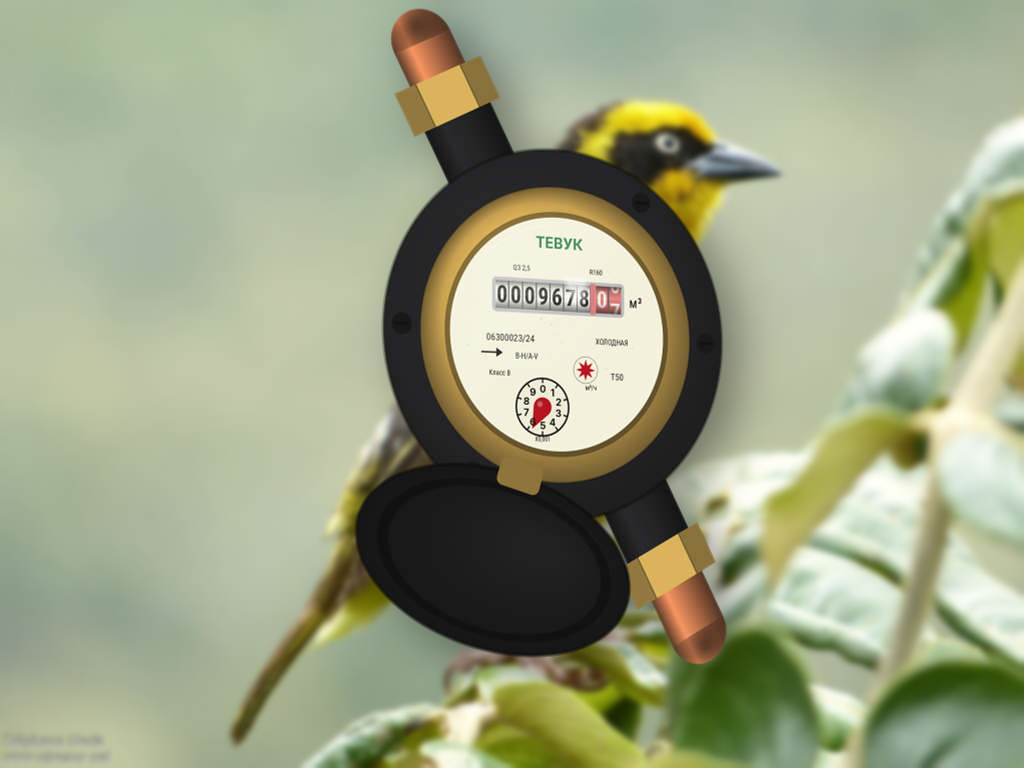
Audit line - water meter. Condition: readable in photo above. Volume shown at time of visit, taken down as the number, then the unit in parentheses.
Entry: 9678.065 (m³)
